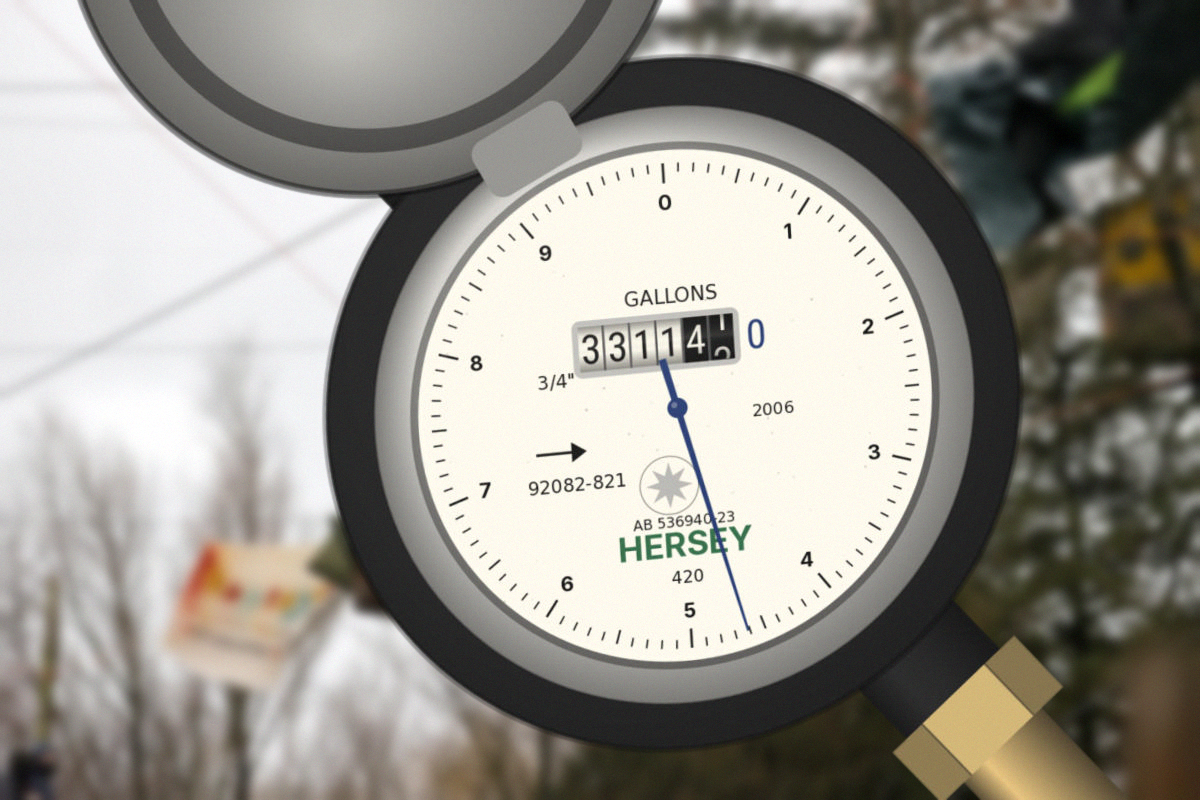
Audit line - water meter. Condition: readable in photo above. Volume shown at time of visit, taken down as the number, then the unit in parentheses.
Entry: 3311414.6 (gal)
